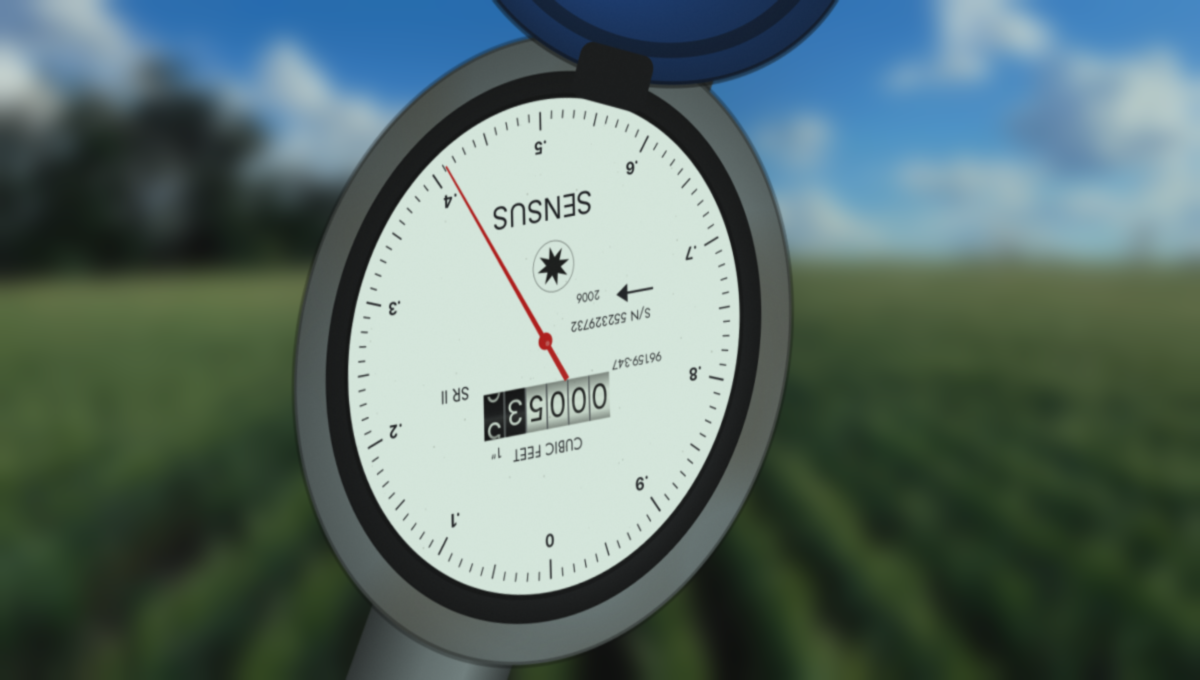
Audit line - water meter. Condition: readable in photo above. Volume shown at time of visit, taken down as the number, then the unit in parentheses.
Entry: 535.41 (ft³)
